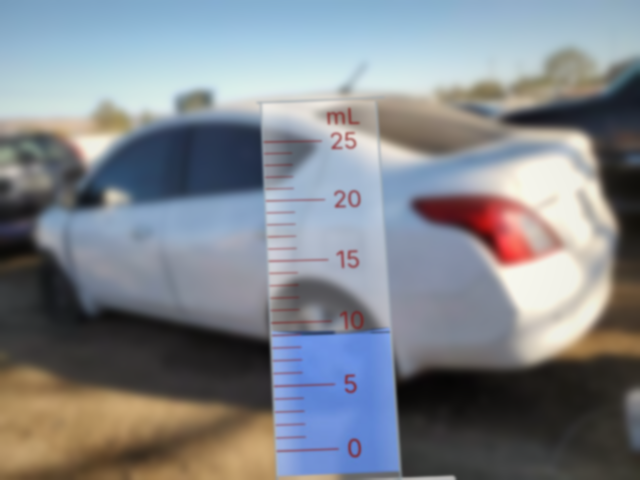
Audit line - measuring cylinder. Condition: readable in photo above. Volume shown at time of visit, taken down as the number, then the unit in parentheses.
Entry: 9 (mL)
